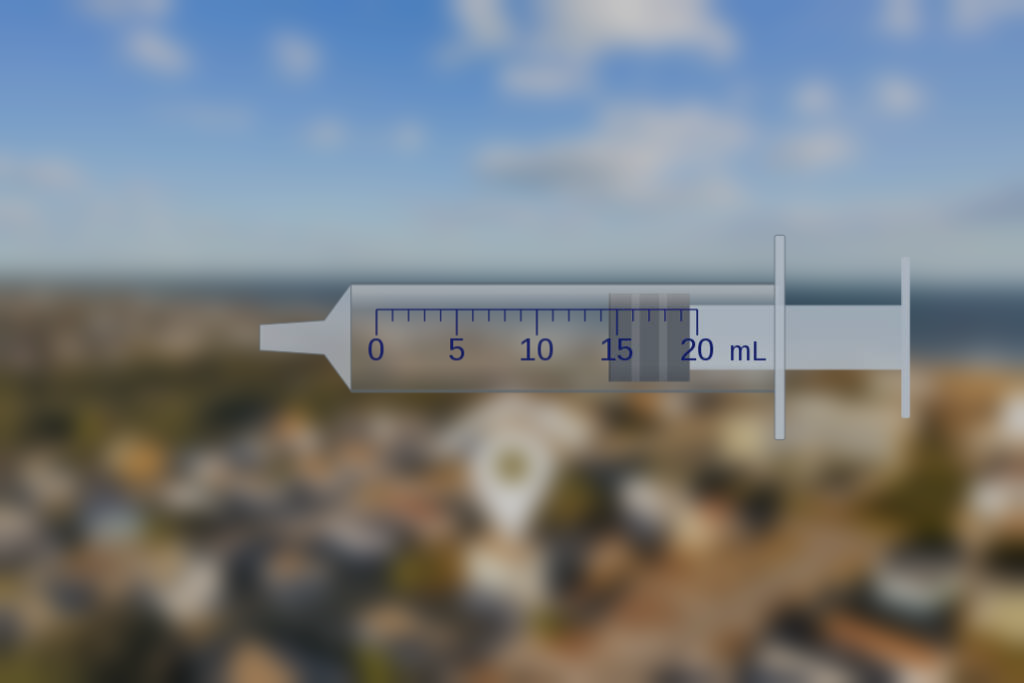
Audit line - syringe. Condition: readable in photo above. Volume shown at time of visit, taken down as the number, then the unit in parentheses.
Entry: 14.5 (mL)
